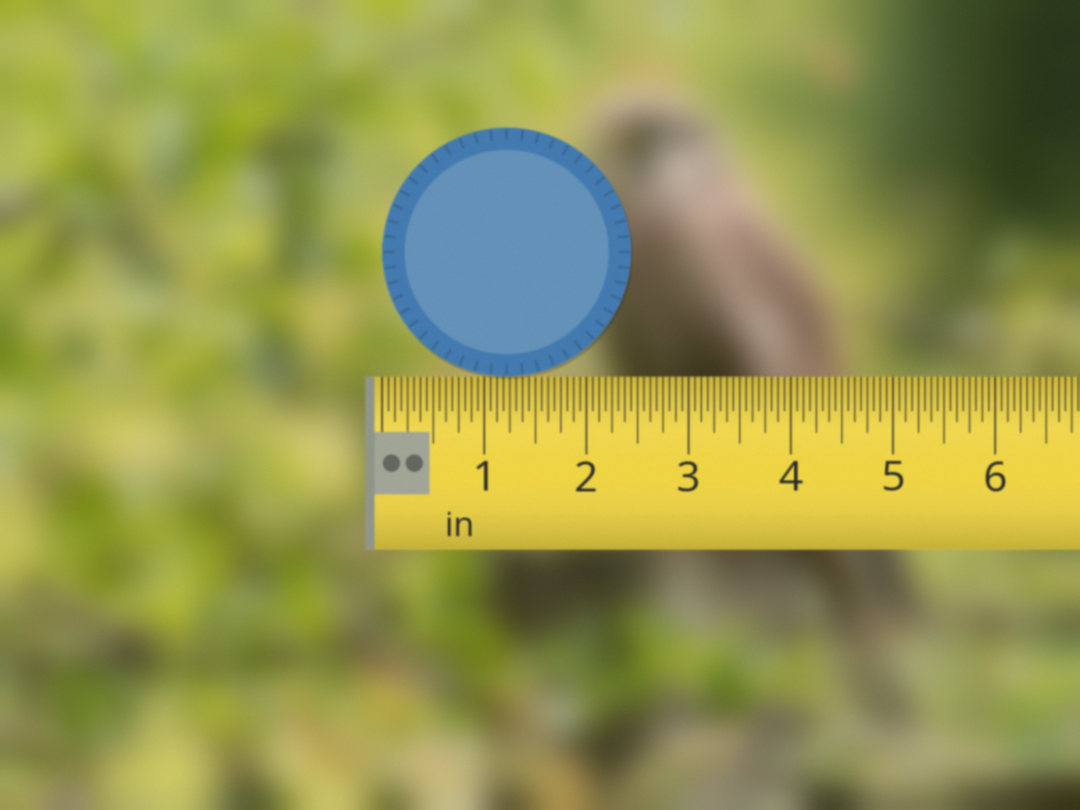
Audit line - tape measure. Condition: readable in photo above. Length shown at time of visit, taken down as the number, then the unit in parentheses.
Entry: 2.4375 (in)
